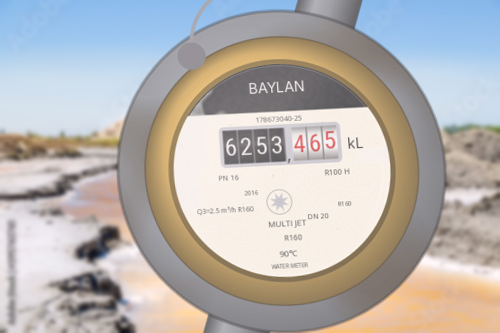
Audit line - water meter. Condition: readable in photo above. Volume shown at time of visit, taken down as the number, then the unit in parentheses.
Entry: 6253.465 (kL)
